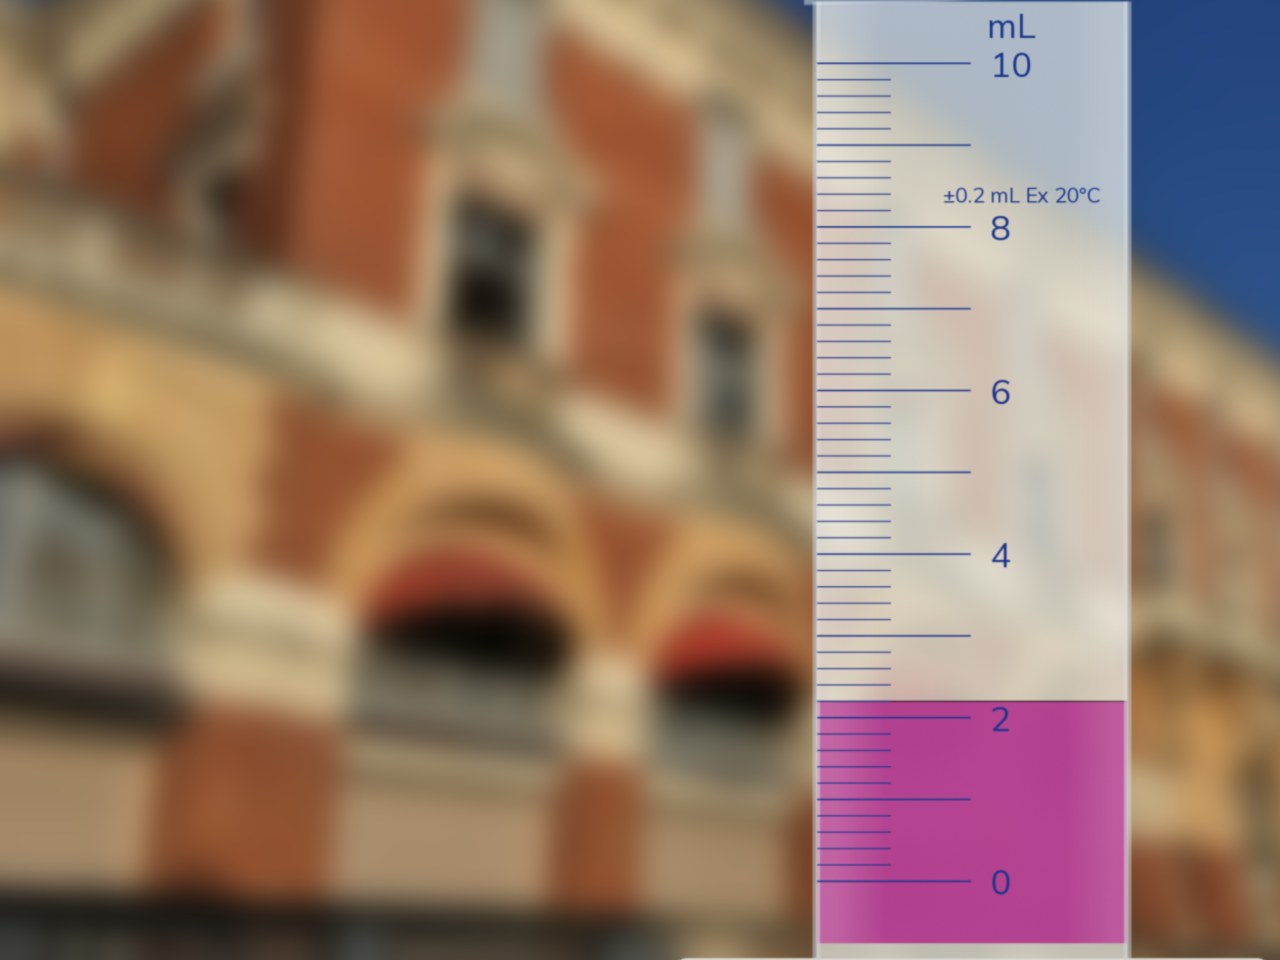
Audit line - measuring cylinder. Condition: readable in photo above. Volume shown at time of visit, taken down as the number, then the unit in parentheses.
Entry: 2.2 (mL)
